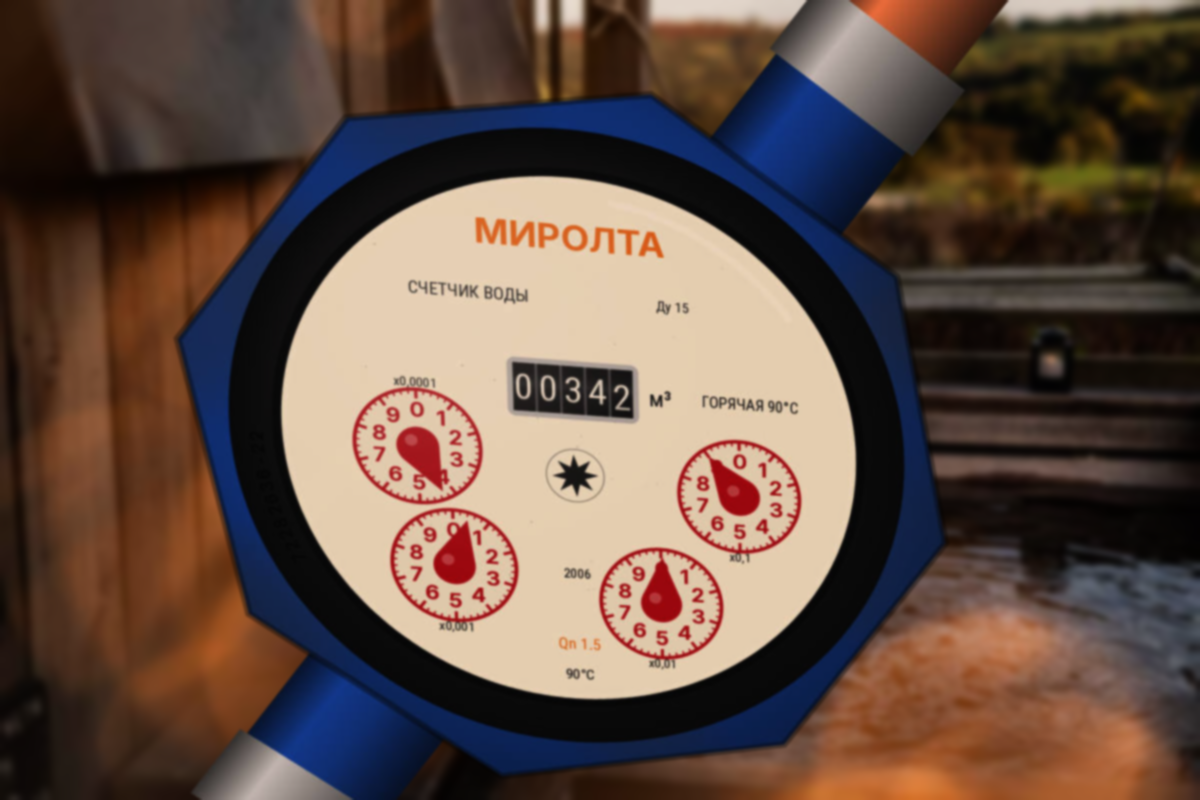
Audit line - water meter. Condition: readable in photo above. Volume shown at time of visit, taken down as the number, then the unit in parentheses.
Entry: 341.9004 (m³)
